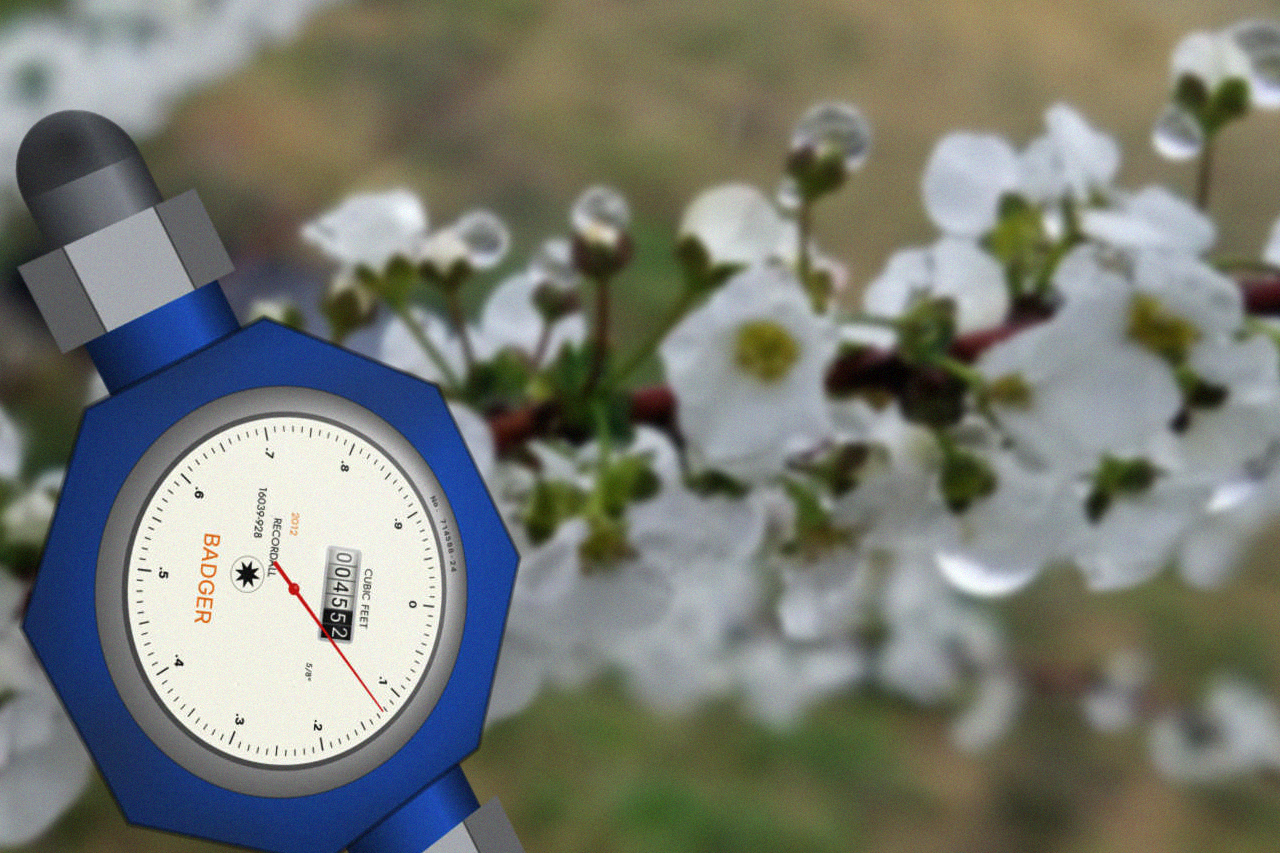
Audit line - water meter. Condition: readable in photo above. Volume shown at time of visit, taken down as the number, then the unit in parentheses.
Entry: 4552.12 (ft³)
